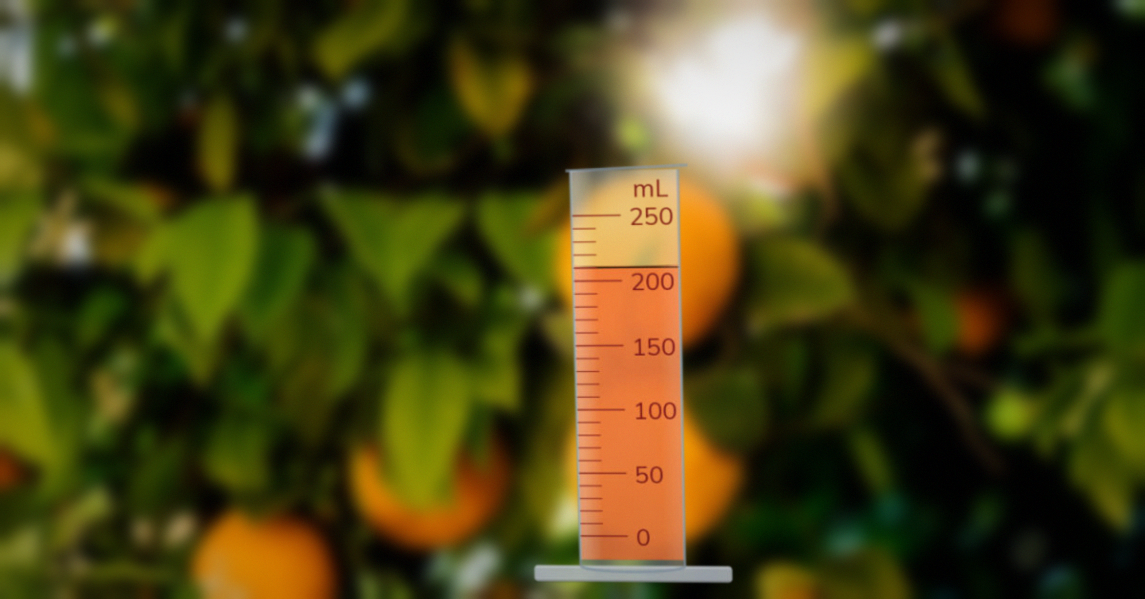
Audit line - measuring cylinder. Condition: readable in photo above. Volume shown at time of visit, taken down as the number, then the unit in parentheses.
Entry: 210 (mL)
